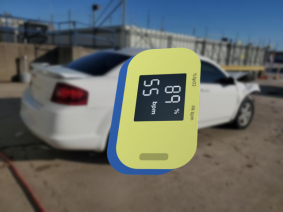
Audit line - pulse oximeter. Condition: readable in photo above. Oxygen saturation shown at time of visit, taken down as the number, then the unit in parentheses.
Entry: 89 (%)
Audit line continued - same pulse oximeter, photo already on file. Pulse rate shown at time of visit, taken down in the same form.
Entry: 55 (bpm)
